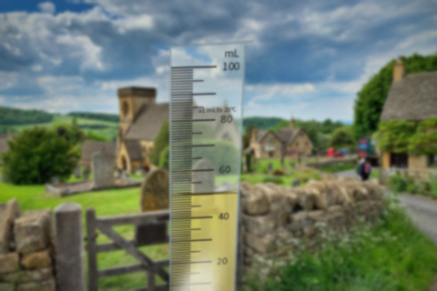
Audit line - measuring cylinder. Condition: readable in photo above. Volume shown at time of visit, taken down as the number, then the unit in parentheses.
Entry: 50 (mL)
